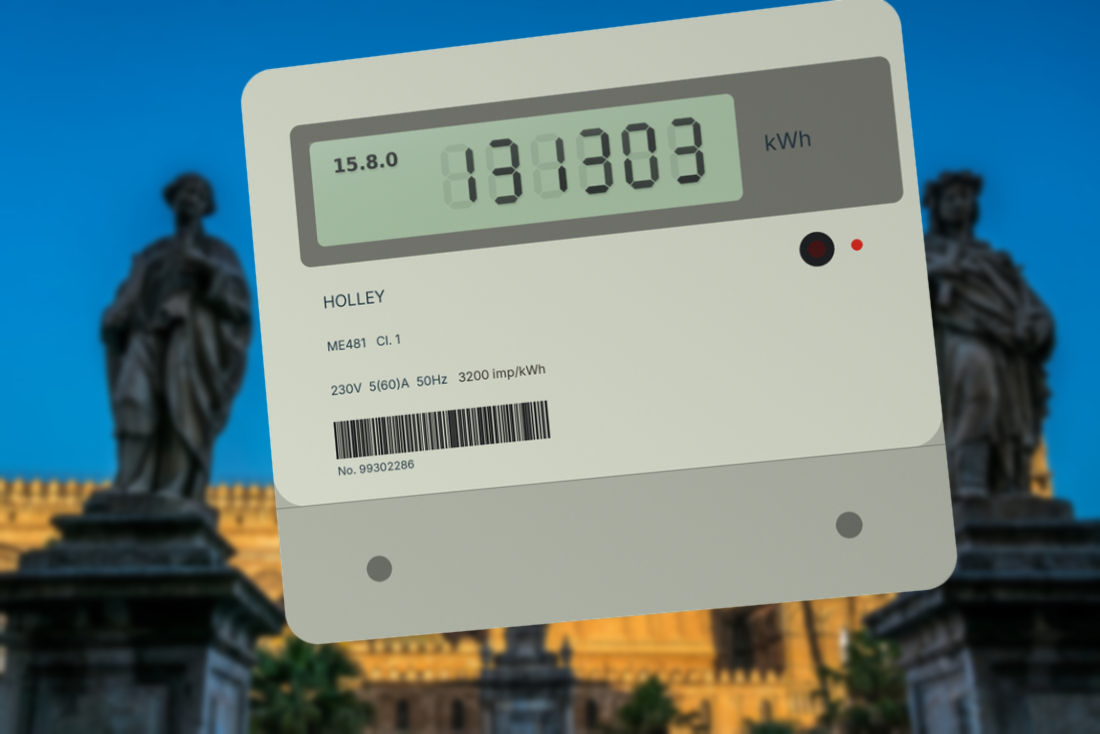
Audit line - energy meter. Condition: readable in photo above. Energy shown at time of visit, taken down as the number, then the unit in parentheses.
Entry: 131303 (kWh)
